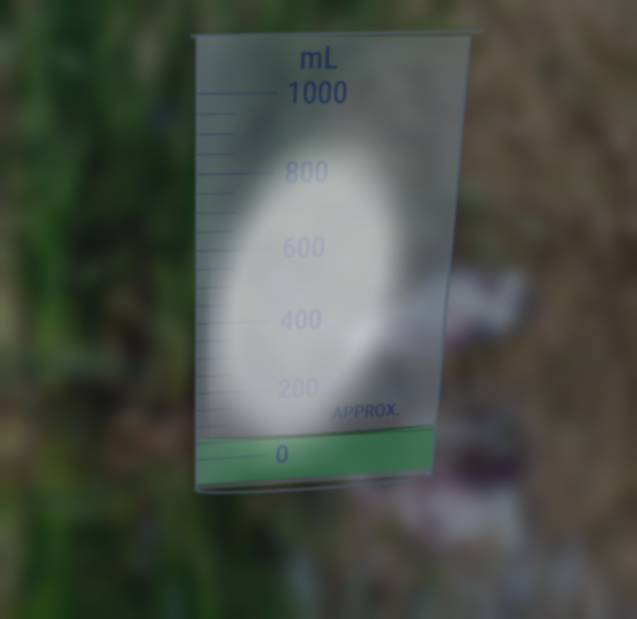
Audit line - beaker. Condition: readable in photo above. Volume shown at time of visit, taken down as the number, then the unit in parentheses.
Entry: 50 (mL)
